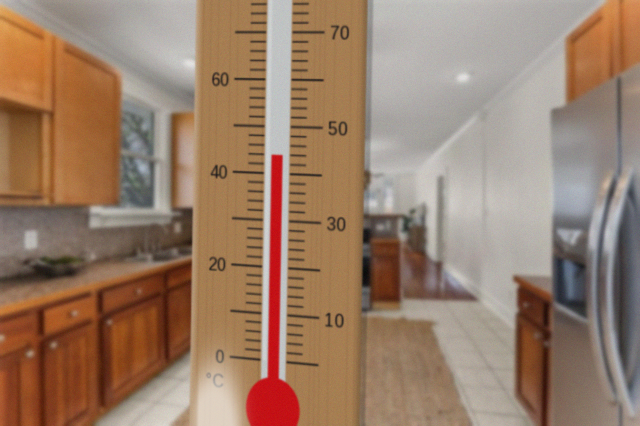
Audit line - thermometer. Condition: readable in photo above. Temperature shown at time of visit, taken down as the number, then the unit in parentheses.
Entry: 44 (°C)
